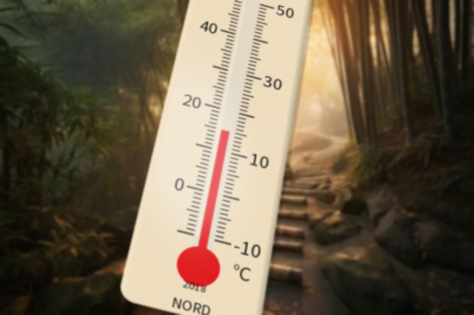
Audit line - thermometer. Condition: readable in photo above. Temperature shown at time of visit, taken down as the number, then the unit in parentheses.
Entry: 15 (°C)
